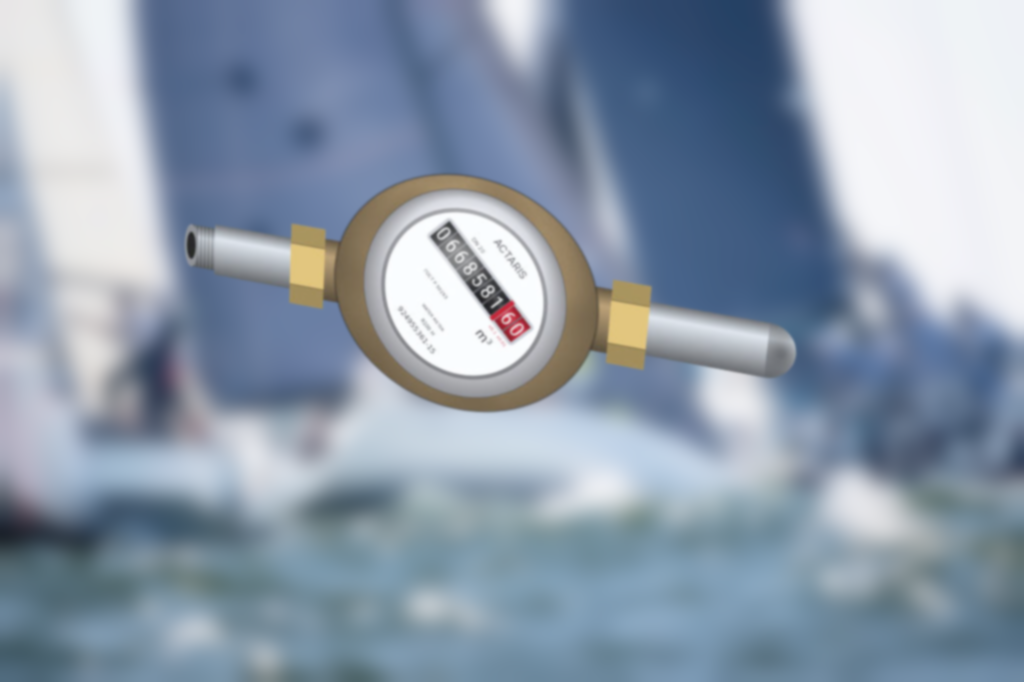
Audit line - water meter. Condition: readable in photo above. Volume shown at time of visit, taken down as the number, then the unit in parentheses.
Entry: 668581.60 (m³)
